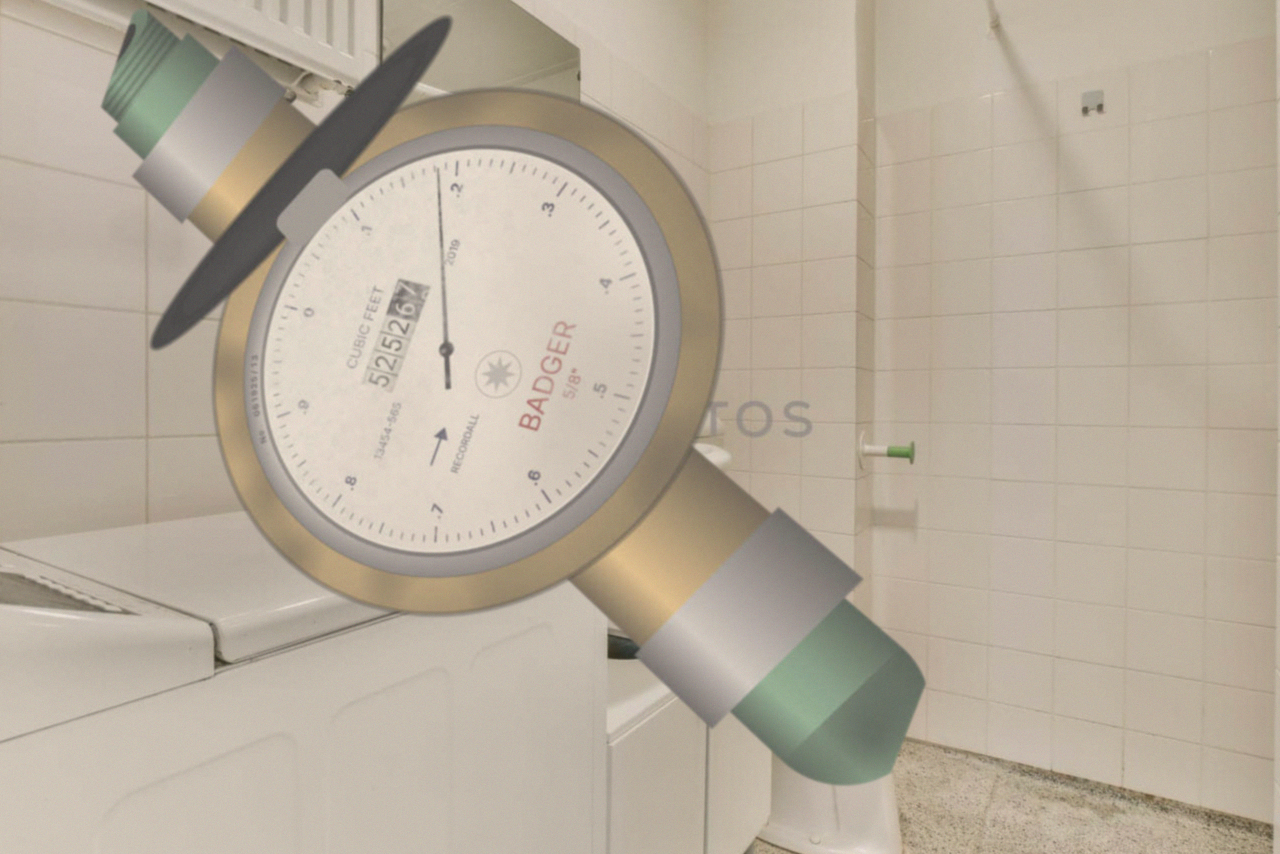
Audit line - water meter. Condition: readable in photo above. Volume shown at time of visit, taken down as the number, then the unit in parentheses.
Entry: 525267.18 (ft³)
